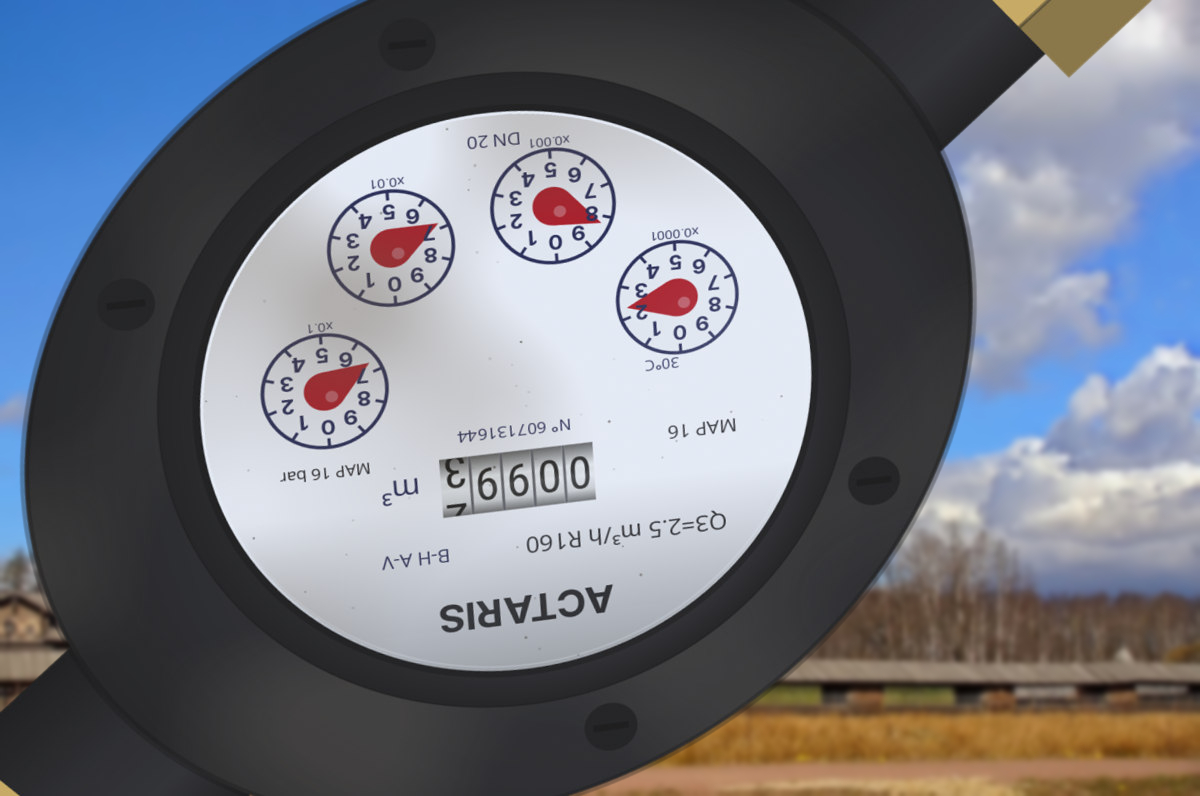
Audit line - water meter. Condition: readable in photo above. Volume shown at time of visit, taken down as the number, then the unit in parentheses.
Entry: 992.6682 (m³)
